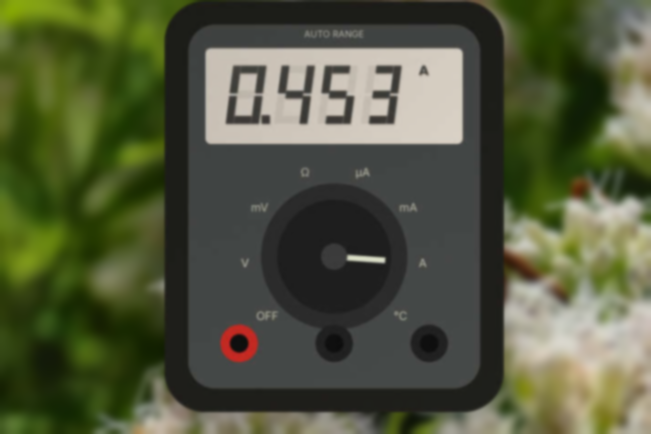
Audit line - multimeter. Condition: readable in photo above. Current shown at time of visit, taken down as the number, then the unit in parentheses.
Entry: 0.453 (A)
